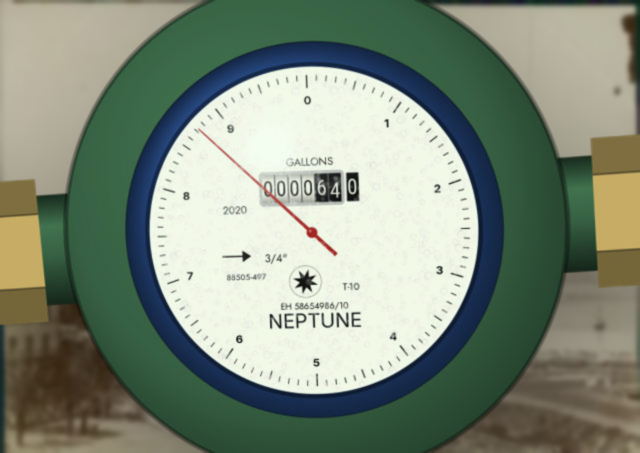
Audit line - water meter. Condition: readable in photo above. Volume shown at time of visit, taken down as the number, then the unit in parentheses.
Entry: 638.7 (gal)
